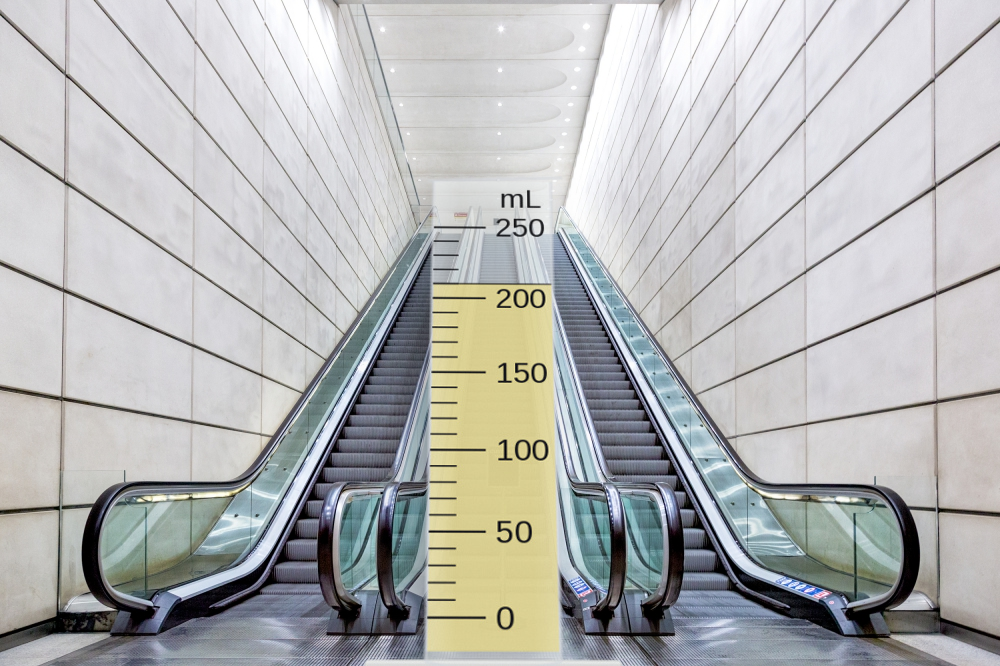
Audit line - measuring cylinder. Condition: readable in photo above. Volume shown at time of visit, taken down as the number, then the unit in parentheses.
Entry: 210 (mL)
